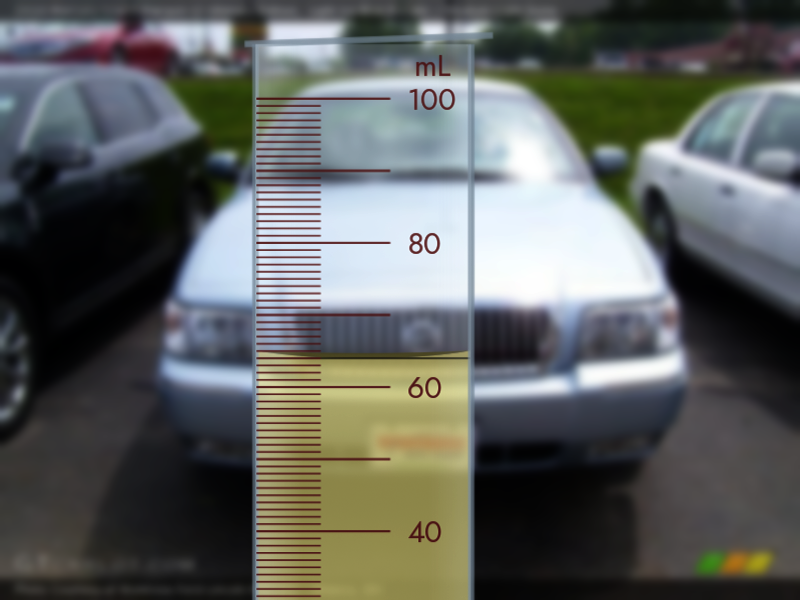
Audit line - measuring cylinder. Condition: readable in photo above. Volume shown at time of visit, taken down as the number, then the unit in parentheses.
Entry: 64 (mL)
